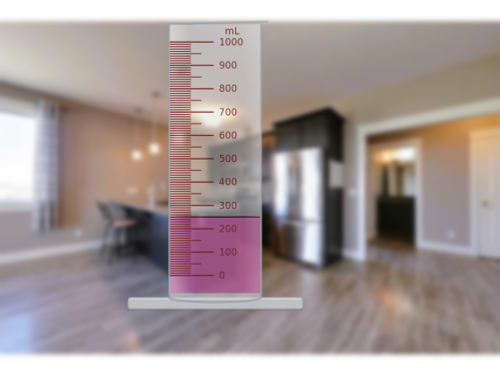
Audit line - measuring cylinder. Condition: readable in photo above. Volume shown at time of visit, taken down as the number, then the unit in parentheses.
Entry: 250 (mL)
